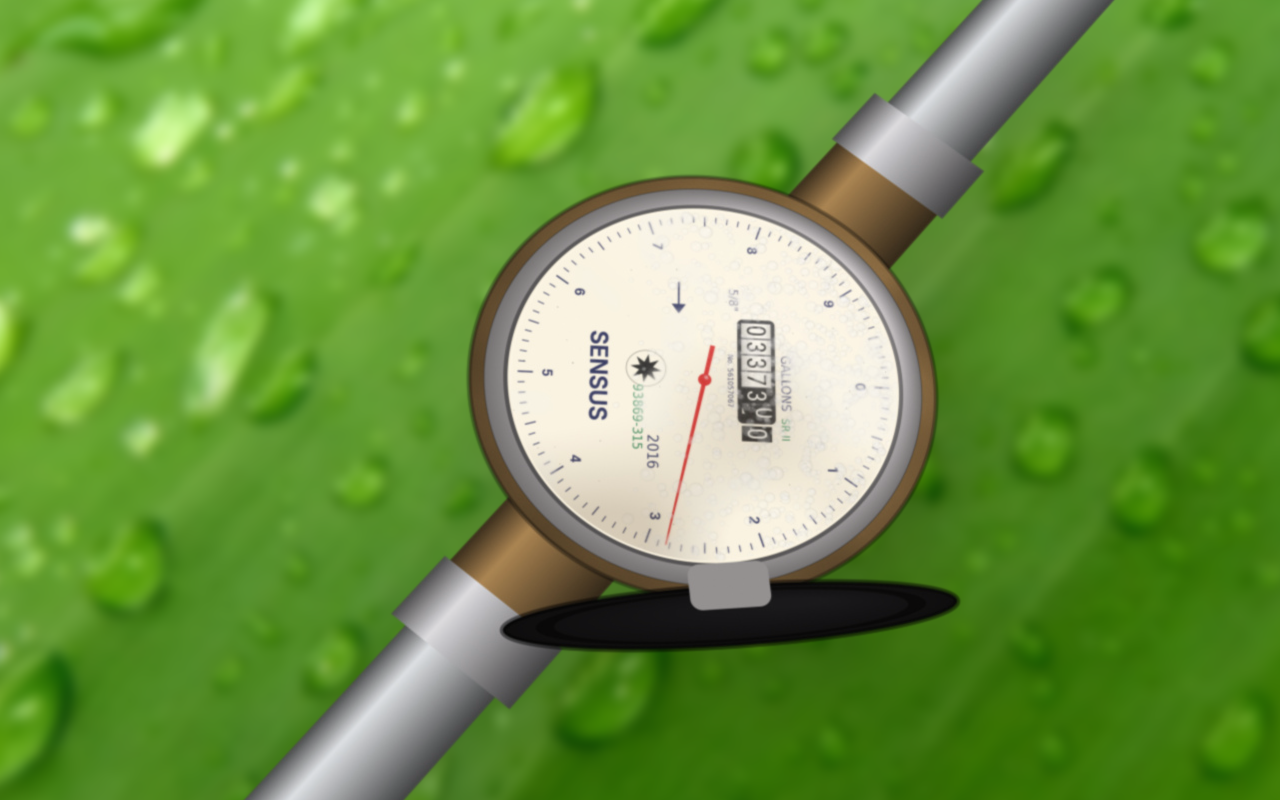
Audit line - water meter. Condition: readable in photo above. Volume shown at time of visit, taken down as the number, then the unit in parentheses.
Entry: 337302.8 (gal)
